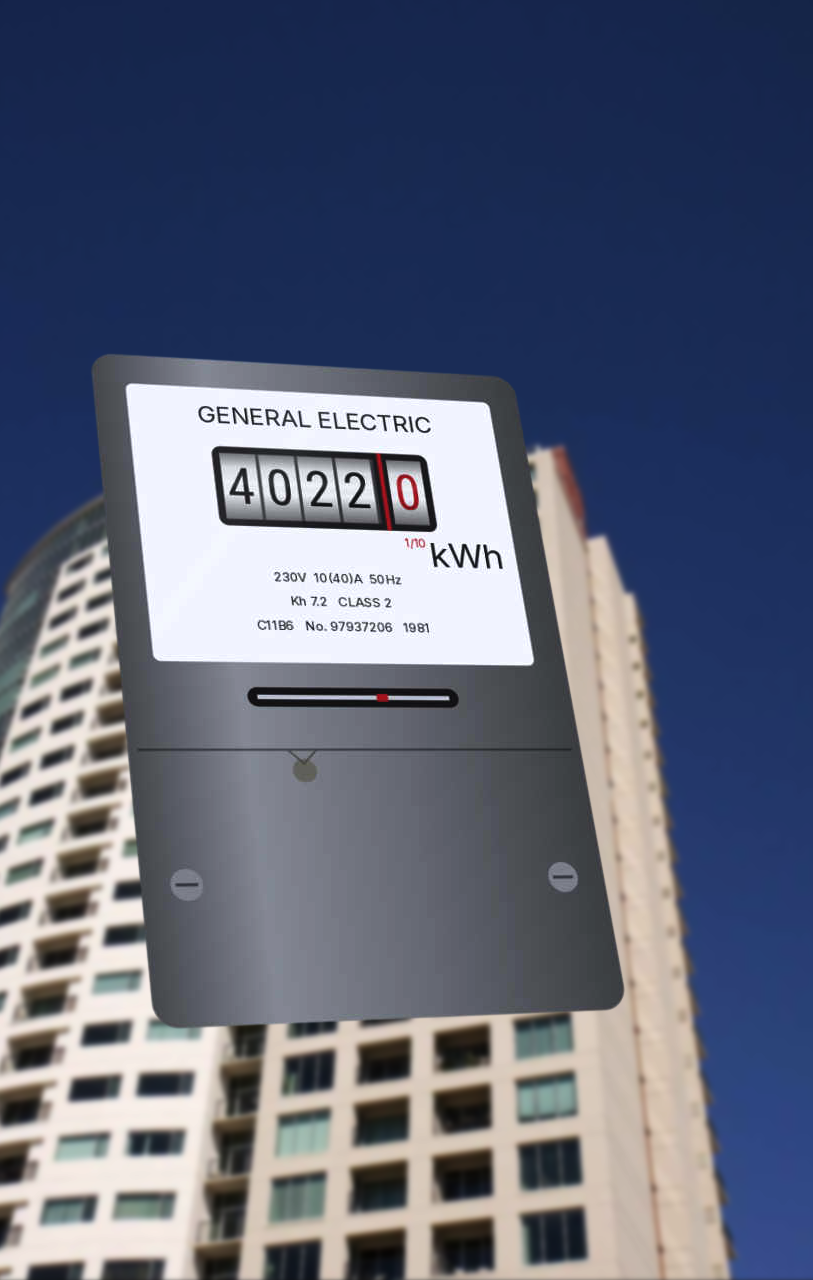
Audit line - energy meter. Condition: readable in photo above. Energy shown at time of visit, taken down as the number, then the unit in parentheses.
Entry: 4022.0 (kWh)
